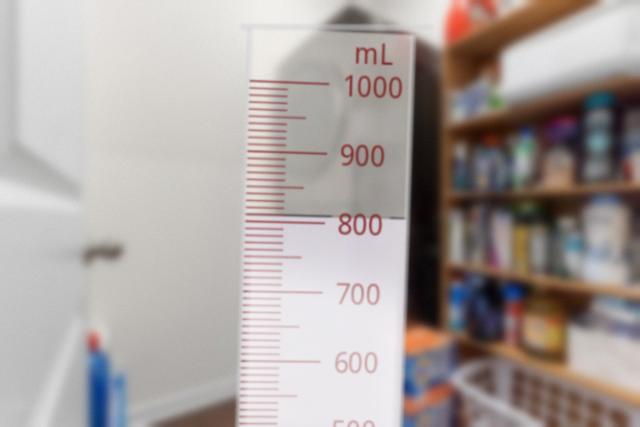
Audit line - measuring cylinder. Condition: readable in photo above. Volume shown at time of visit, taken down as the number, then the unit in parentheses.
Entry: 810 (mL)
